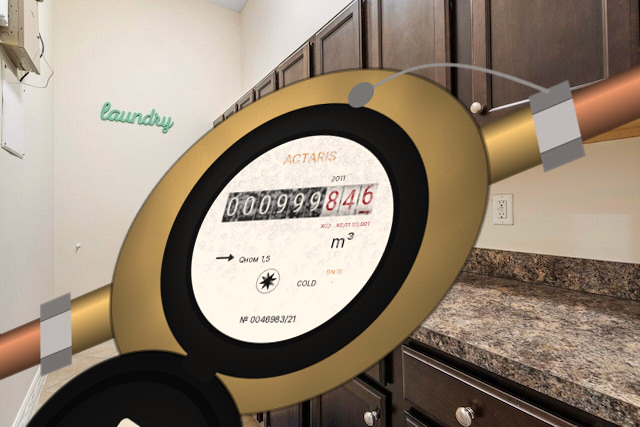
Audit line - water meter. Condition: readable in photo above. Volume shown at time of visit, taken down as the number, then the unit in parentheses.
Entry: 999.846 (m³)
